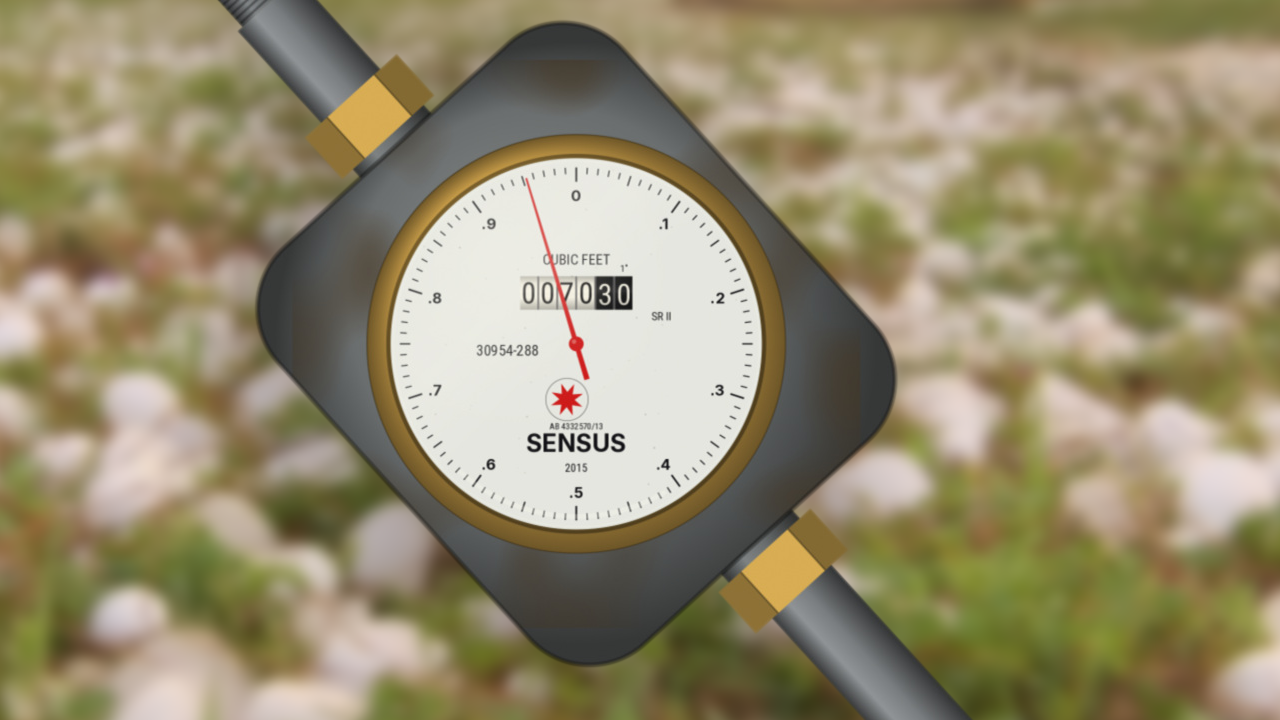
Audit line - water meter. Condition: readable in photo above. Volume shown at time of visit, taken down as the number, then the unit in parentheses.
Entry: 7029.95 (ft³)
